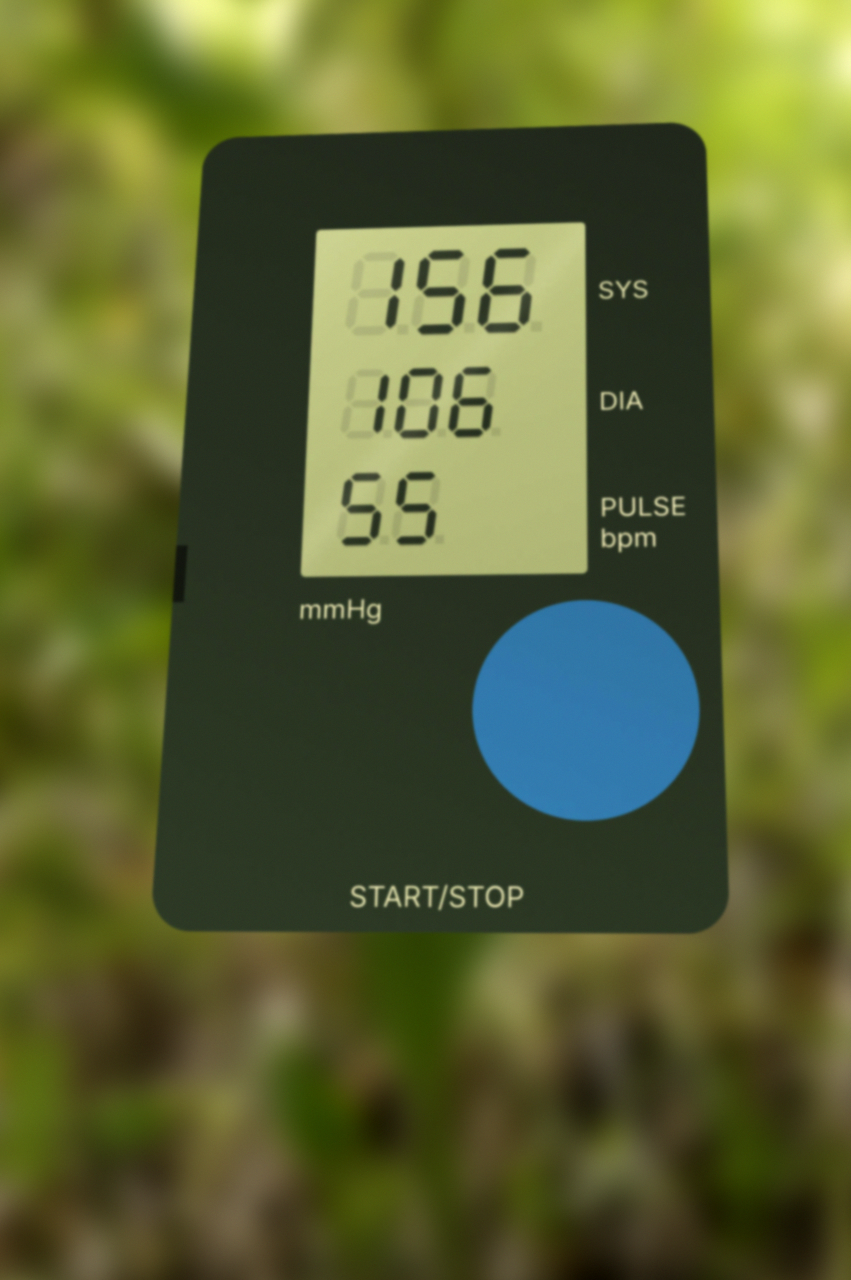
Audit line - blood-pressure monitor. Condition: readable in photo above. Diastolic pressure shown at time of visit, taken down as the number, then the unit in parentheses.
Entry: 106 (mmHg)
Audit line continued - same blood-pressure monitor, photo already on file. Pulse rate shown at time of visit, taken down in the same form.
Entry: 55 (bpm)
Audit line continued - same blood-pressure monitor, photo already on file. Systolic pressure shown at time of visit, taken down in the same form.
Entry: 156 (mmHg)
